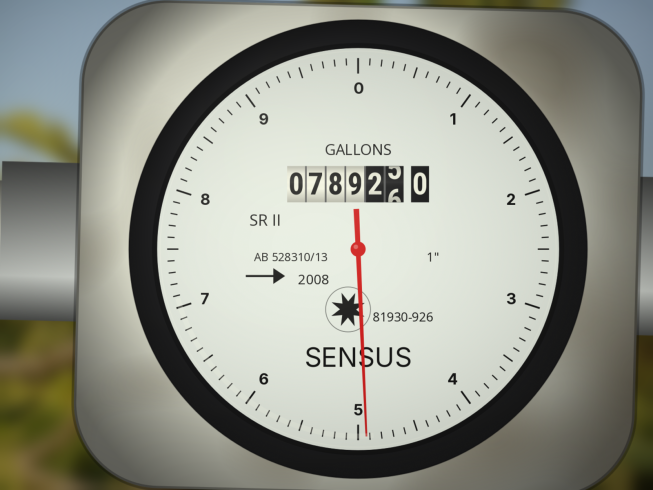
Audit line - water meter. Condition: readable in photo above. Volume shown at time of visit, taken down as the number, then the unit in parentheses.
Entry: 789254.9 (gal)
